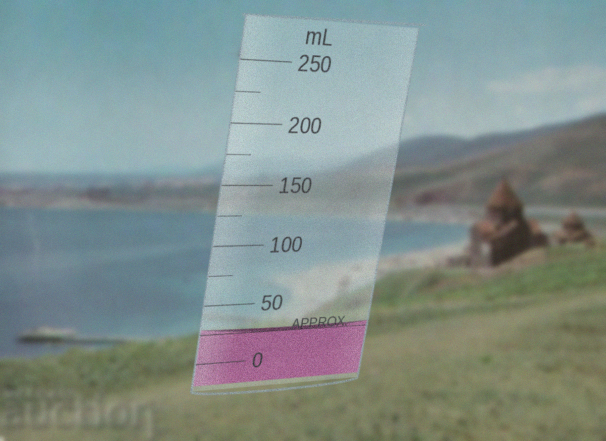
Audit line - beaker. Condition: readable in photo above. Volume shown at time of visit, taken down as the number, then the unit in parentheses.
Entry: 25 (mL)
